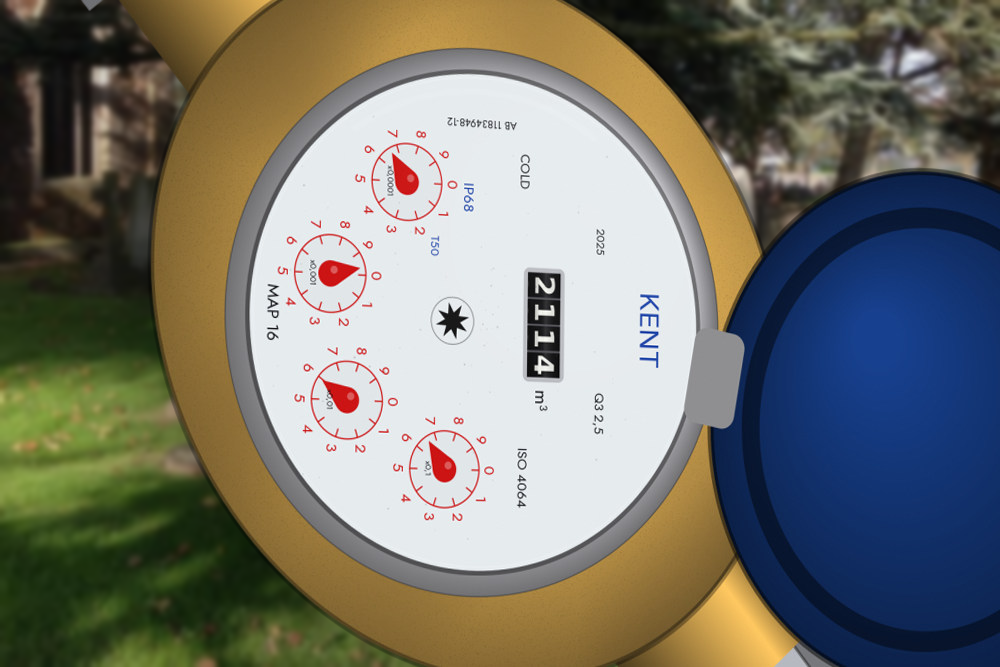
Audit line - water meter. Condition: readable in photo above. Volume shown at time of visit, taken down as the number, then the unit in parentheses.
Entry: 2114.6596 (m³)
